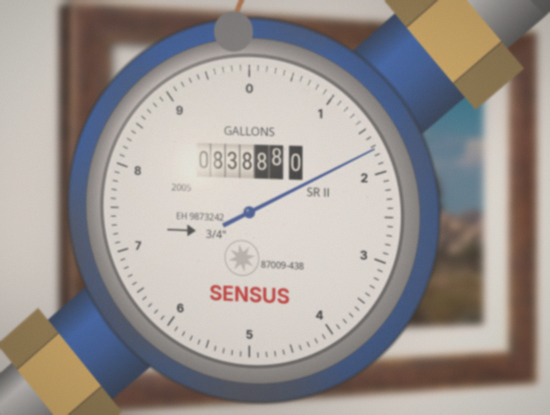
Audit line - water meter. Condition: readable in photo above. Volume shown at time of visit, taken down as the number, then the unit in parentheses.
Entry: 838881.7 (gal)
